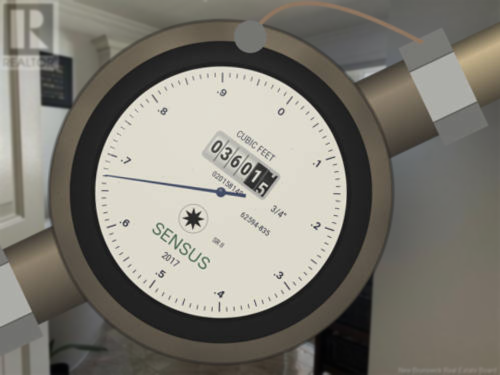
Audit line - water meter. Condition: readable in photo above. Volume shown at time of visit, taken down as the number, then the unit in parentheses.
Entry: 36014.67 (ft³)
